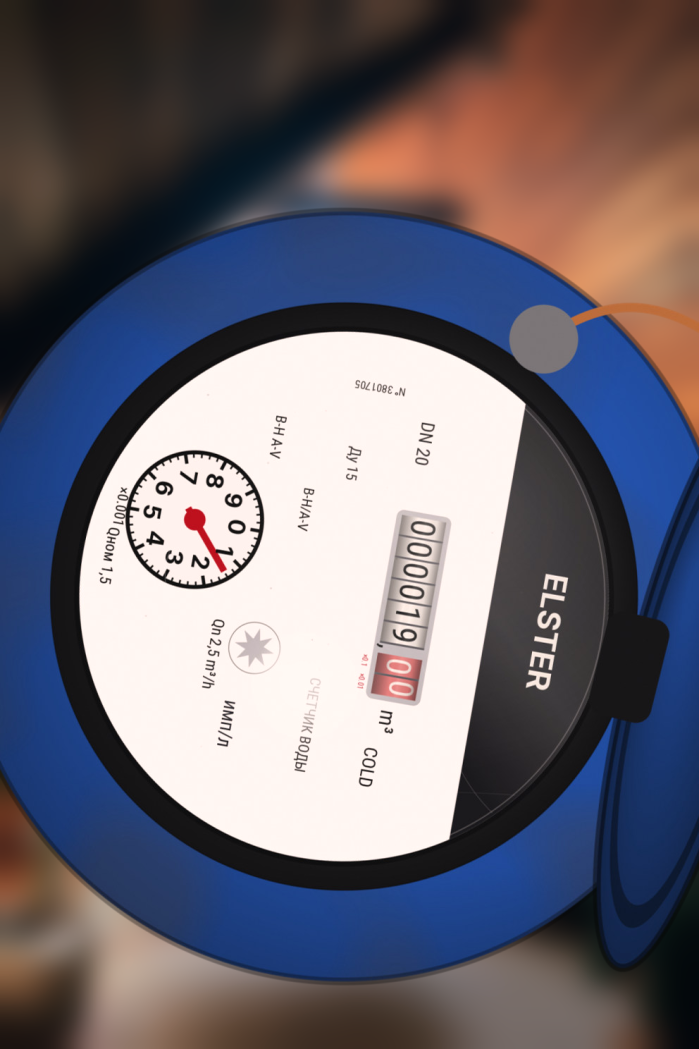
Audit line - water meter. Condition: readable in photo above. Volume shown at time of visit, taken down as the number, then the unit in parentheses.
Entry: 19.001 (m³)
